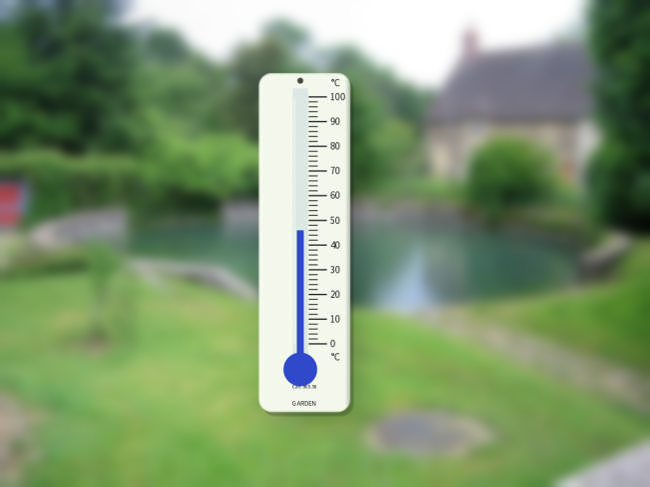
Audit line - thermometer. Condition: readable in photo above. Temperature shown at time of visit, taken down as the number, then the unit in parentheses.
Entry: 46 (°C)
